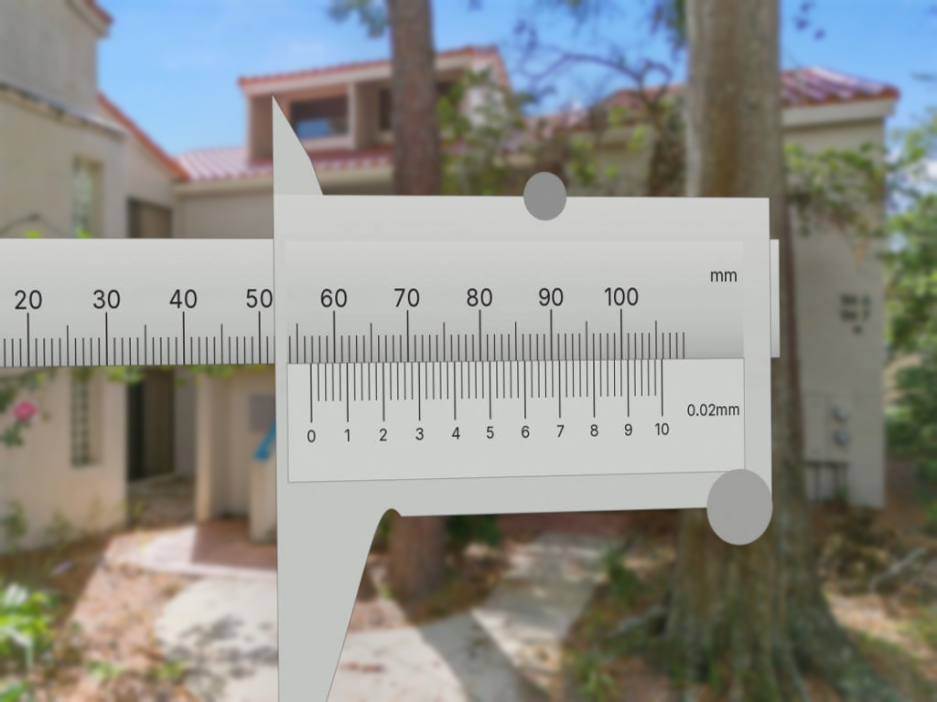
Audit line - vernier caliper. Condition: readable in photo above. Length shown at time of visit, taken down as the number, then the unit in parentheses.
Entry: 56.8 (mm)
